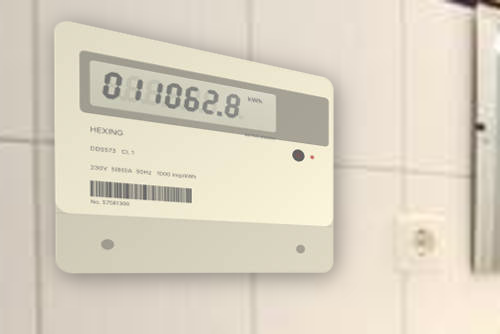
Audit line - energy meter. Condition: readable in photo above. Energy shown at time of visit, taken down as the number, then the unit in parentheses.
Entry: 11062.8 (kWh)
